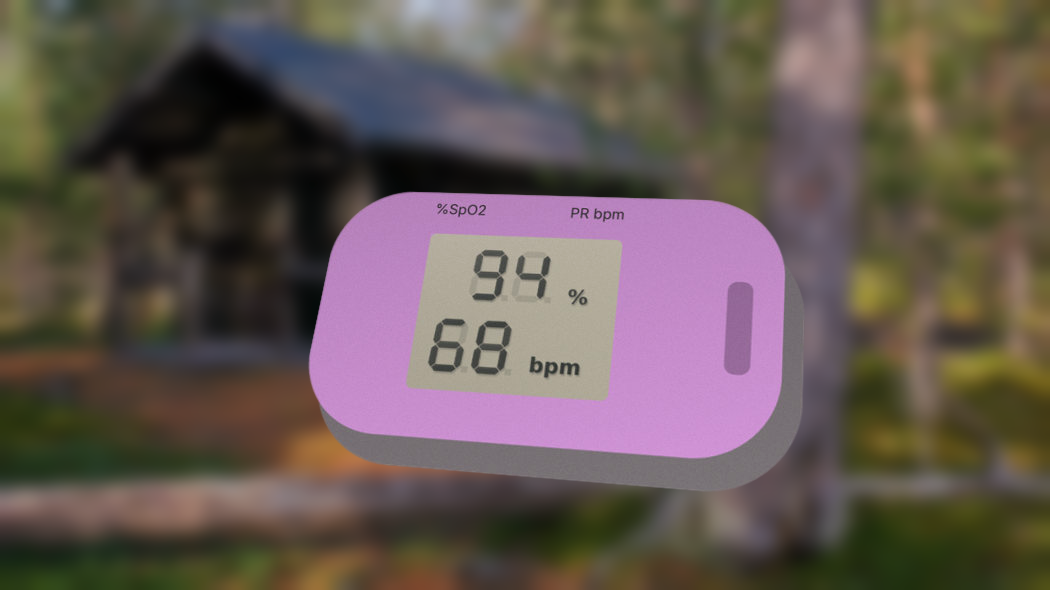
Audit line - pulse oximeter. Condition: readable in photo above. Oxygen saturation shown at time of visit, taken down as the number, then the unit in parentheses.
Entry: 94 (%)
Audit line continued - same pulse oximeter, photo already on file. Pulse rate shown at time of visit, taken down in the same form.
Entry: 68 (bpm)
